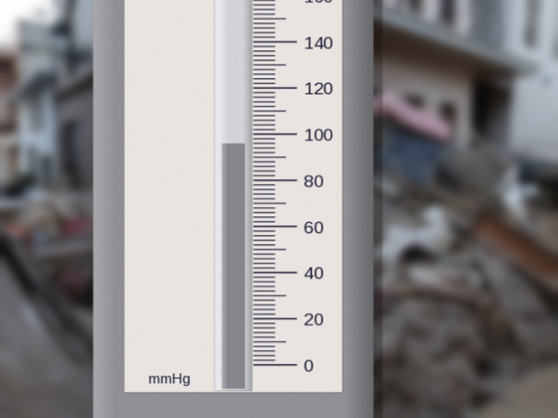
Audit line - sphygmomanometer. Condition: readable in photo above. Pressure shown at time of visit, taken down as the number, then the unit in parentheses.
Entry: 96 (mmHg)
